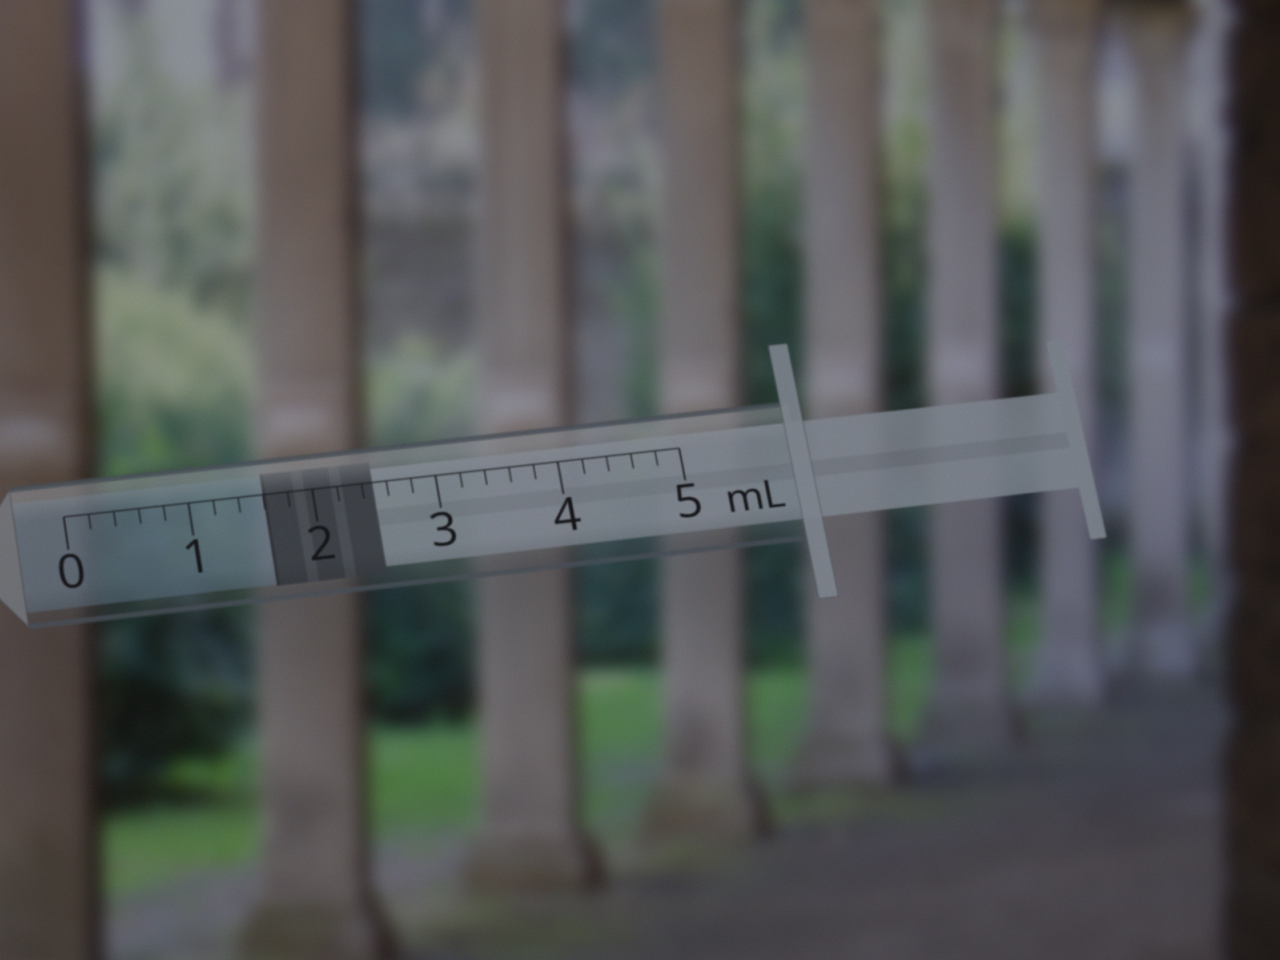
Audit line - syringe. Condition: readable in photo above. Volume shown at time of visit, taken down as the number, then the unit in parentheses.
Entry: 1.6 (mL)
